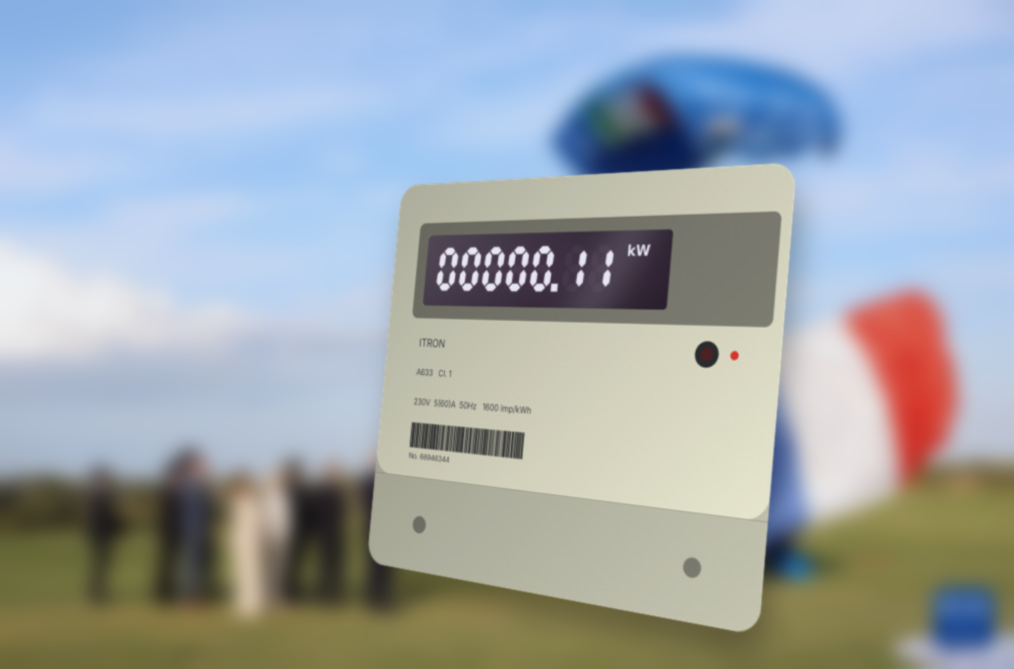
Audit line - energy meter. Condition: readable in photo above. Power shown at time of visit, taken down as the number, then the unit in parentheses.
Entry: 0.11 (kW)
